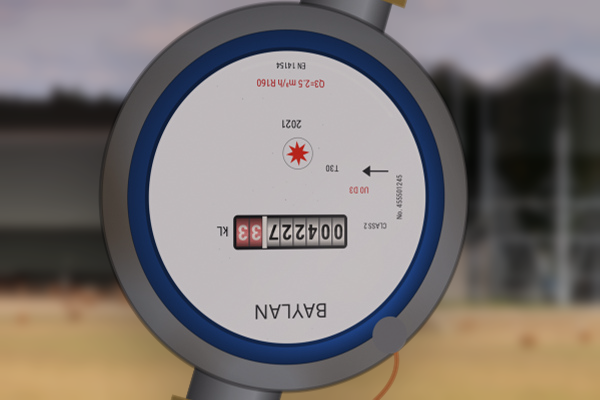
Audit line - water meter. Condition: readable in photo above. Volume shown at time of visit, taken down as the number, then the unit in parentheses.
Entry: 4227.33 (kL)
